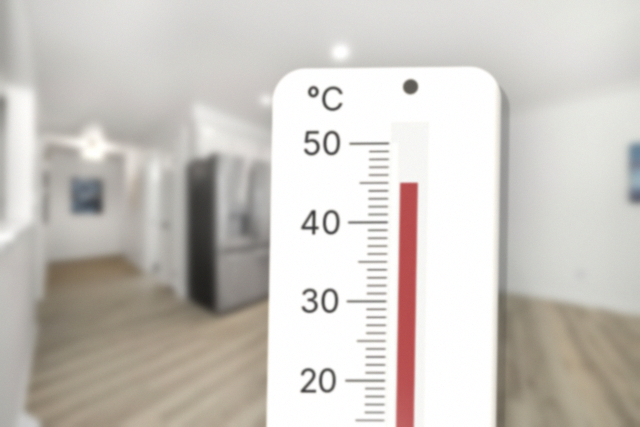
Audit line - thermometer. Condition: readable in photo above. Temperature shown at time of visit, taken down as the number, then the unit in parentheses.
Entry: 45 (°C)
